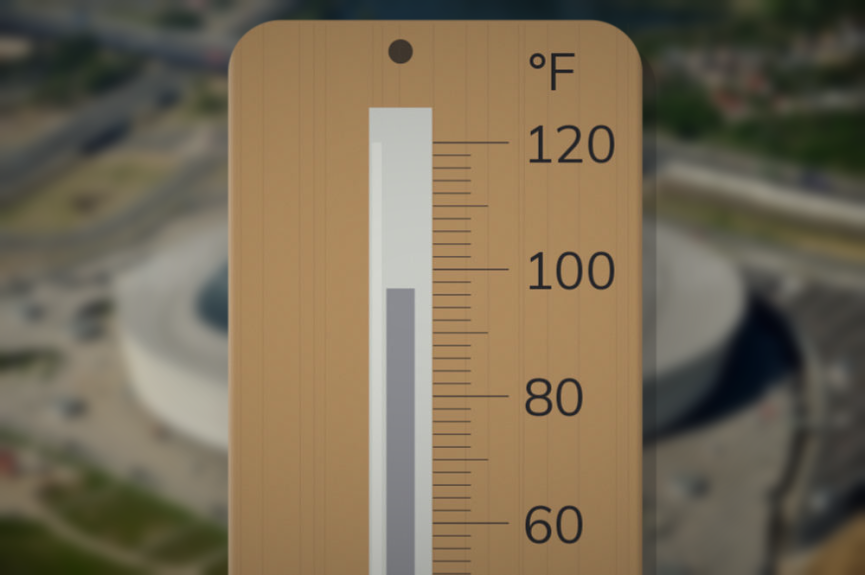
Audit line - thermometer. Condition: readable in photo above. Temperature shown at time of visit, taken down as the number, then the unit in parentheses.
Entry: 97 (°F)
